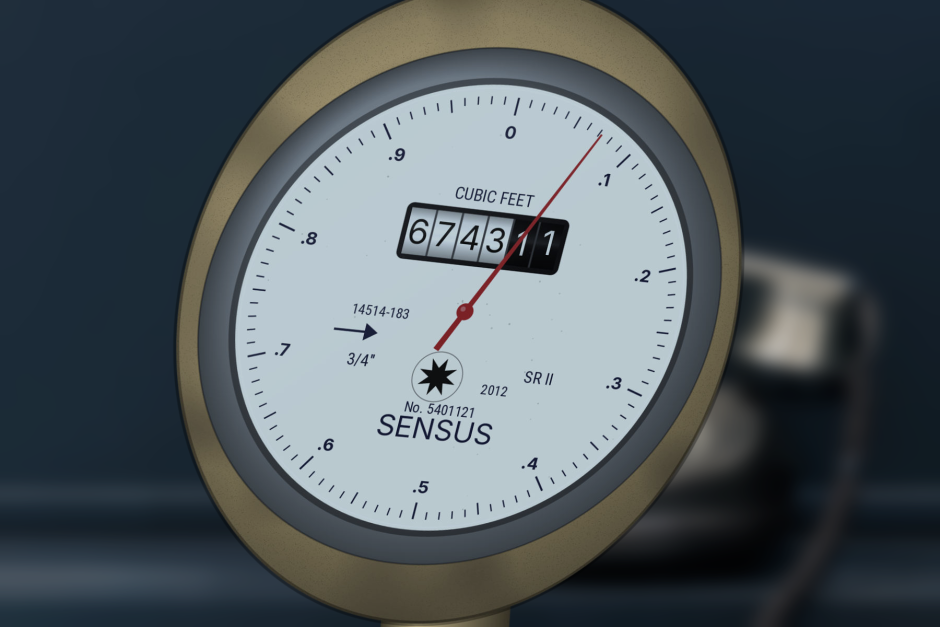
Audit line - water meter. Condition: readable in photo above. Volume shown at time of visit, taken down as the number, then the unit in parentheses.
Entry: 674311.07 (ft³)
